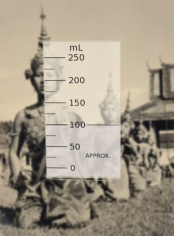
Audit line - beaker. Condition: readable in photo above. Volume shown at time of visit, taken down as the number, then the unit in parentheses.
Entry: 100 (mL)
